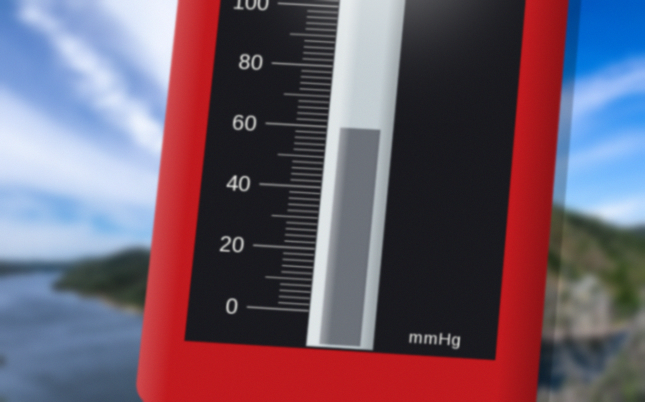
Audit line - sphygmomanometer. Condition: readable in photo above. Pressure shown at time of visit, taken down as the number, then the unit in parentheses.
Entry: 60 (mmHg)
